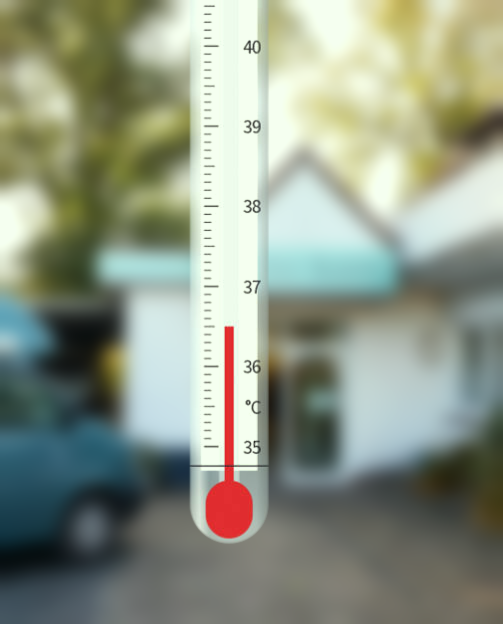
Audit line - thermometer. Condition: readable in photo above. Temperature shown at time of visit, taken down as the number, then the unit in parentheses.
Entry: 36.5 (°C)
